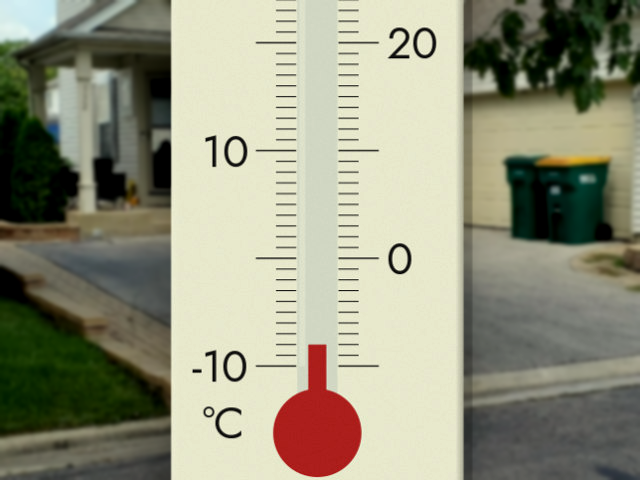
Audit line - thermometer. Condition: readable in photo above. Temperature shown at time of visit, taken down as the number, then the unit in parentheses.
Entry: -8 (°C)
